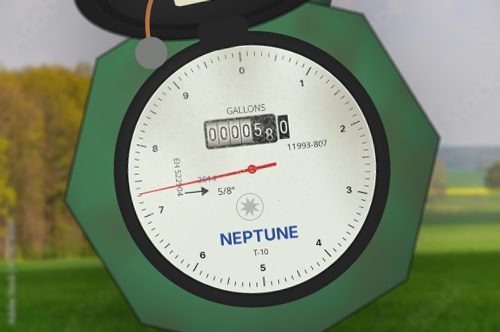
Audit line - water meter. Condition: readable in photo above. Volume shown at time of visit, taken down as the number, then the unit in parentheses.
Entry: 577.3 (gal)
